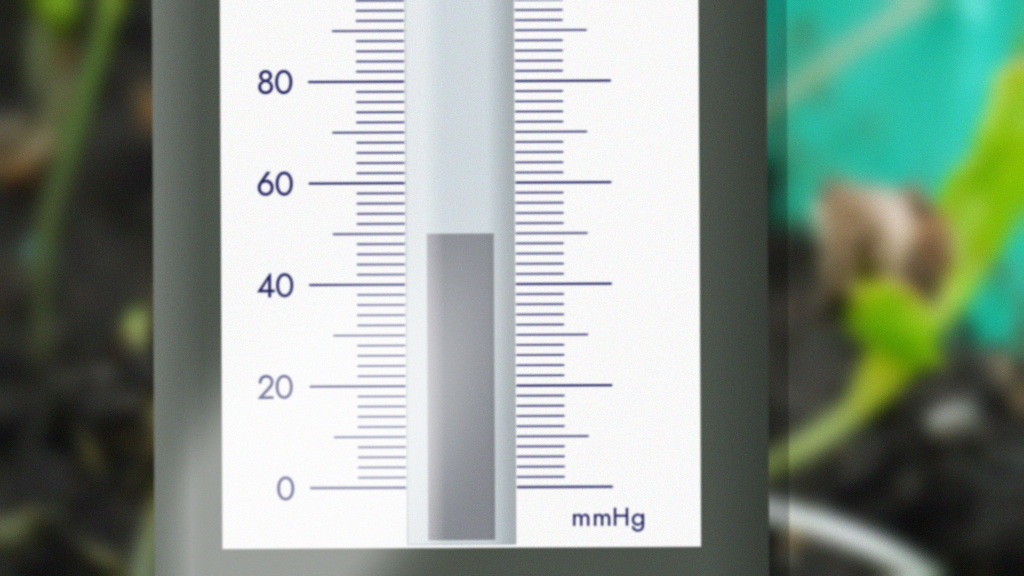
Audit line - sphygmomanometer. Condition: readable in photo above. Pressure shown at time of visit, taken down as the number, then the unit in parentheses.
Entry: 50 (mmHg)
